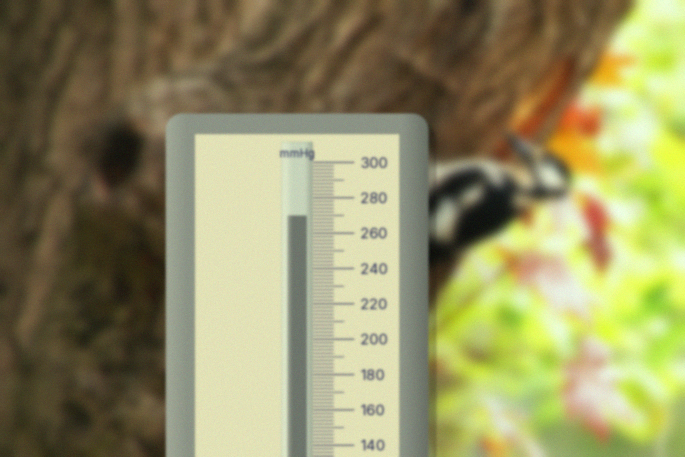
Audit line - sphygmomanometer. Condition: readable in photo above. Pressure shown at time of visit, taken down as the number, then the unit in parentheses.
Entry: 270 (mmHg)
